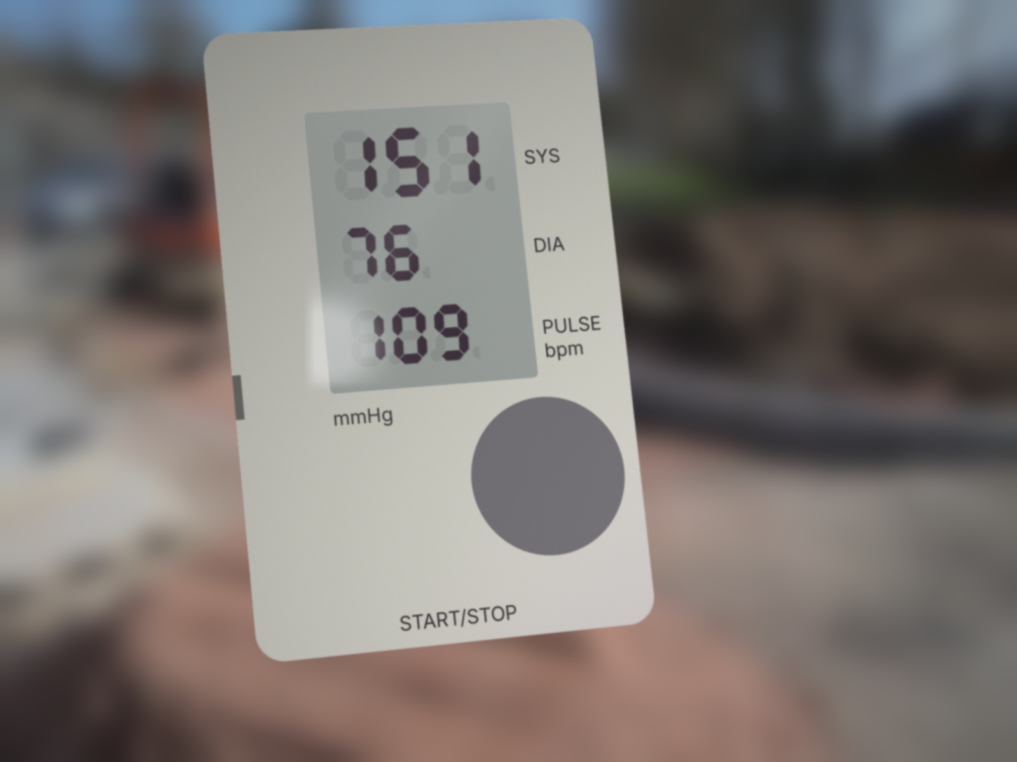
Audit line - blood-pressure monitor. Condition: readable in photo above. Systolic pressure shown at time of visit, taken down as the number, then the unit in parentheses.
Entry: 151 (mmHg)
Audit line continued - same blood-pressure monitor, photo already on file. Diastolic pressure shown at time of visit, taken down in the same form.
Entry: 76 (mmHg)
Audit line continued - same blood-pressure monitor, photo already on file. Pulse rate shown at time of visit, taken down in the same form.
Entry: 109 (bpm)
